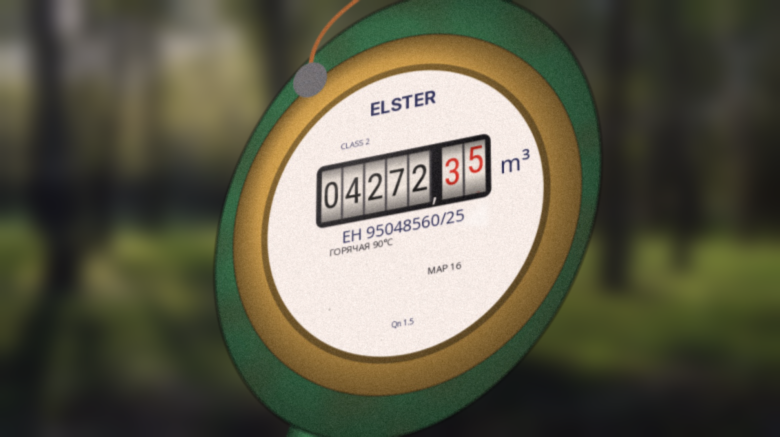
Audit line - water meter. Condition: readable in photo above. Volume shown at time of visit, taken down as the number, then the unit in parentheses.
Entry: 4272.35 (m³)
